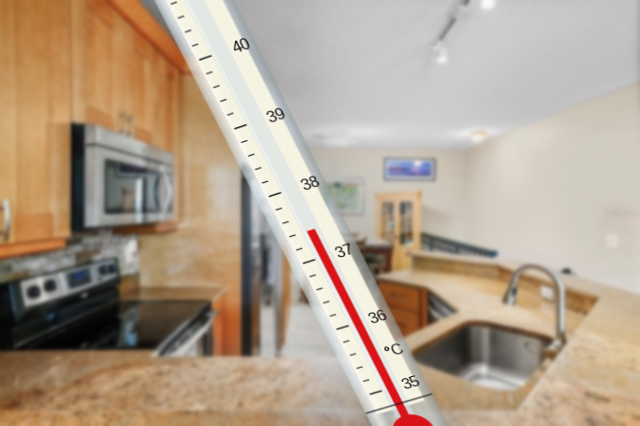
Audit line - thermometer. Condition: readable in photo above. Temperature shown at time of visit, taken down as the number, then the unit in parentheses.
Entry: 37.4 (°C)
